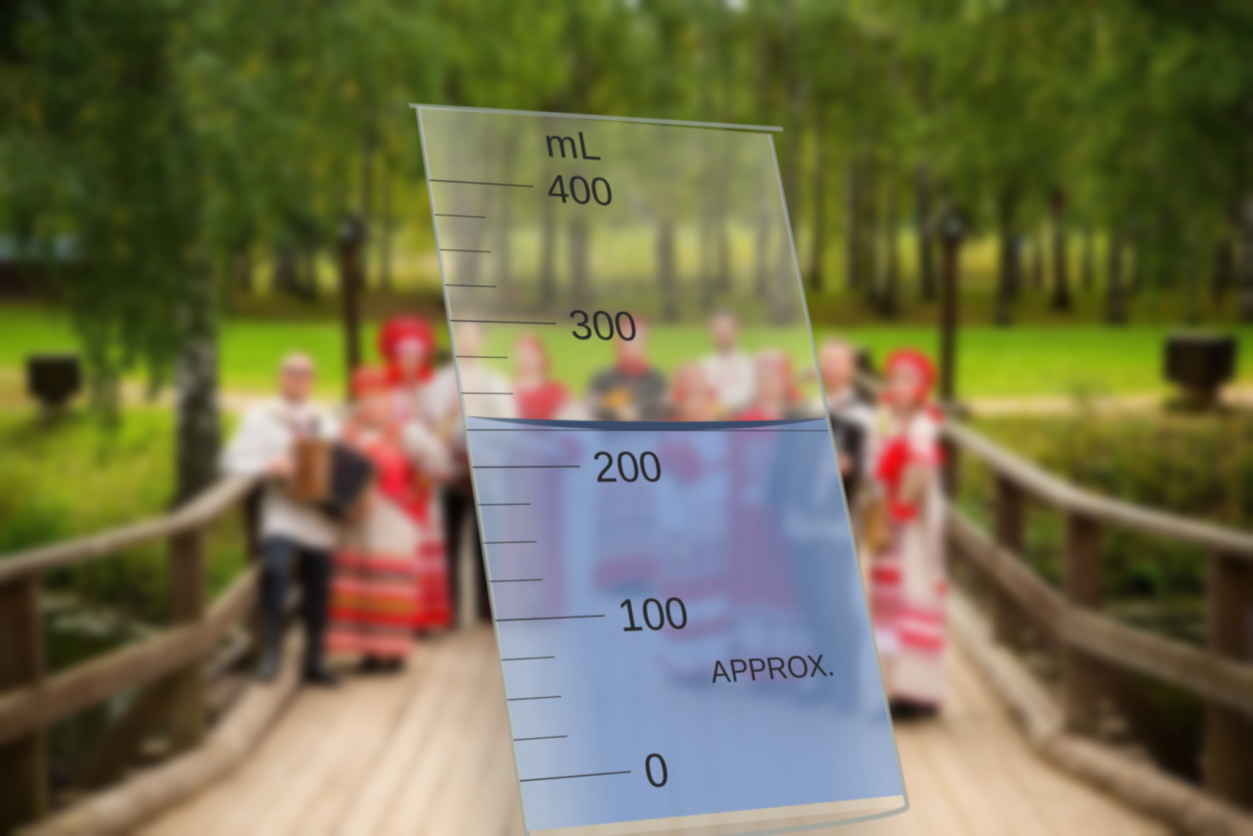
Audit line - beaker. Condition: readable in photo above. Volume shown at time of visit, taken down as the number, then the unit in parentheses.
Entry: 225 (mL)
